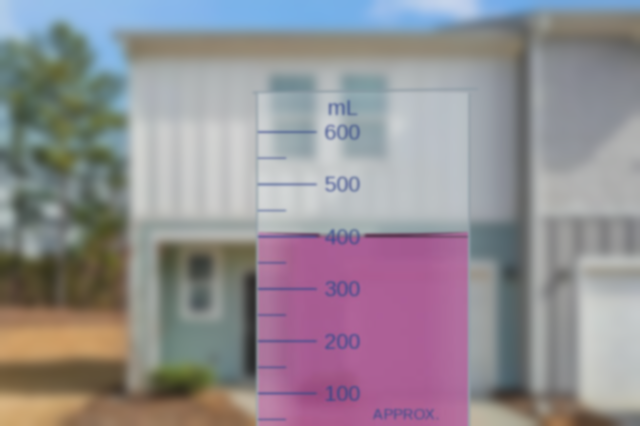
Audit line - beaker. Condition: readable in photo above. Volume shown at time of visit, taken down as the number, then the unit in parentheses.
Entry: 400 (mL)
